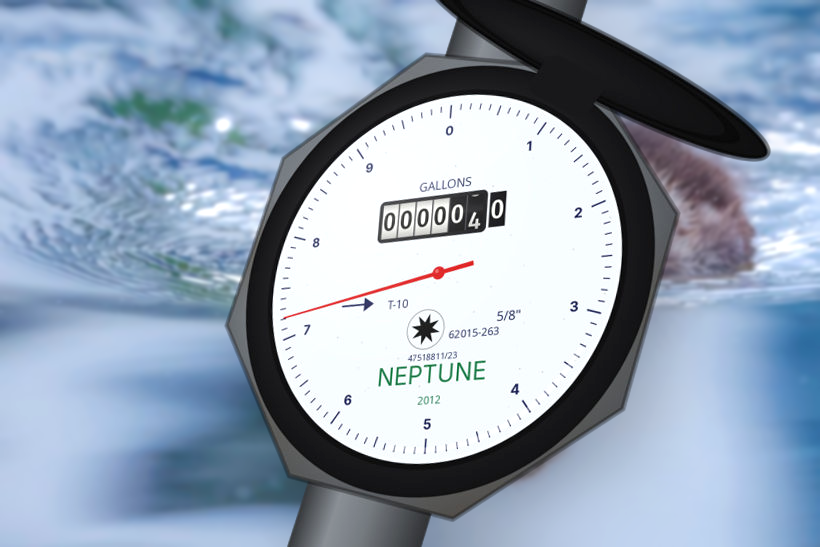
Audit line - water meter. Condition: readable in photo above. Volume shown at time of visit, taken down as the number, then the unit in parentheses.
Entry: 37.2 (gal)
